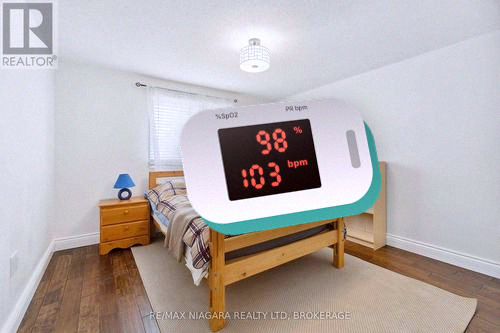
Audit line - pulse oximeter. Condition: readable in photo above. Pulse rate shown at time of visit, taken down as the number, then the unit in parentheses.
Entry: 103 (bpm)
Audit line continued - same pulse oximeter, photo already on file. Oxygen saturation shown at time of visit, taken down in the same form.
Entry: 98 (%)
